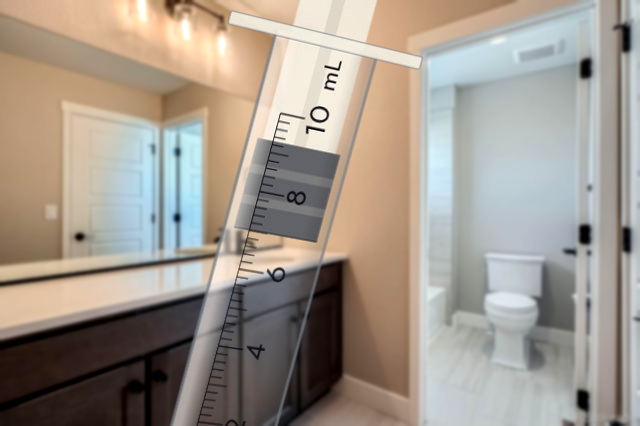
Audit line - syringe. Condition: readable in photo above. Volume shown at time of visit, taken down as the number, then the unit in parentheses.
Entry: 7 (mL)
